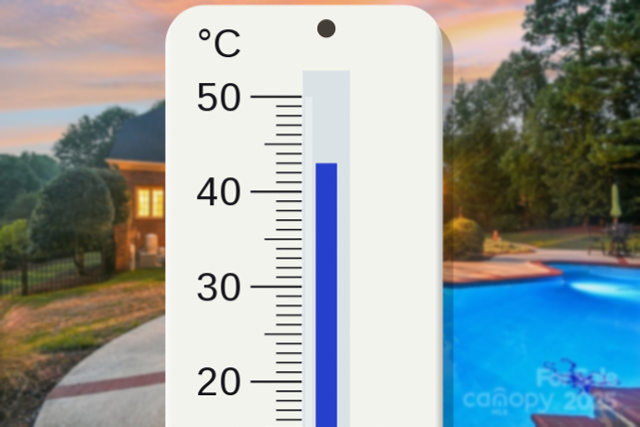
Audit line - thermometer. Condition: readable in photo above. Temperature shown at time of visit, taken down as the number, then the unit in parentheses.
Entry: 43 (°C)
